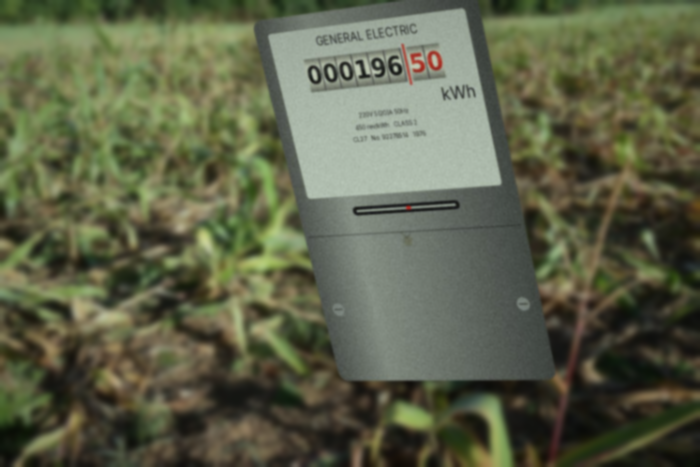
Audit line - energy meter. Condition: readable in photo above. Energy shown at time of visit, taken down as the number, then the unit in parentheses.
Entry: 196.50 (kWh)
